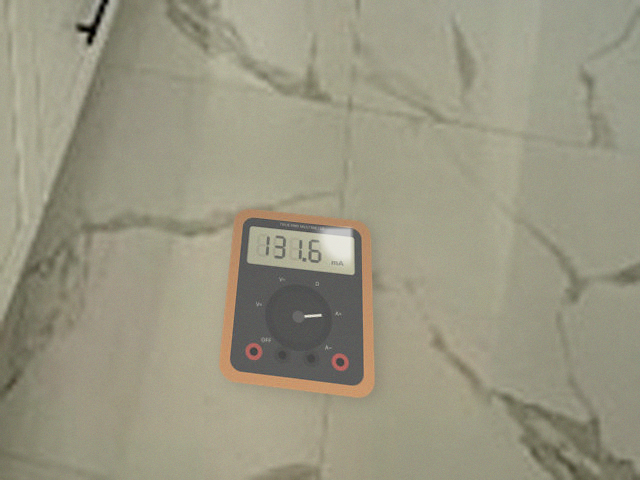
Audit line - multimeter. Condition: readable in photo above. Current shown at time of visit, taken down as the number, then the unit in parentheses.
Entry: 131.6 (mA)
